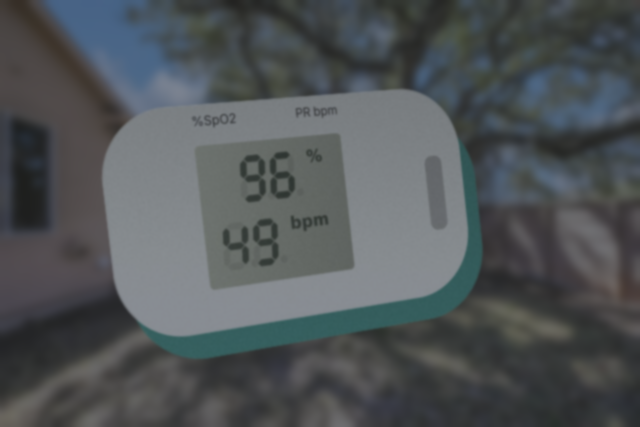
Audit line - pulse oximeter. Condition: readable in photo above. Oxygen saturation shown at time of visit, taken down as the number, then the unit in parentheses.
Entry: 96 (%)
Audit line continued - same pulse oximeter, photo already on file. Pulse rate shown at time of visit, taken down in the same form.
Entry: 49 (bpm)
